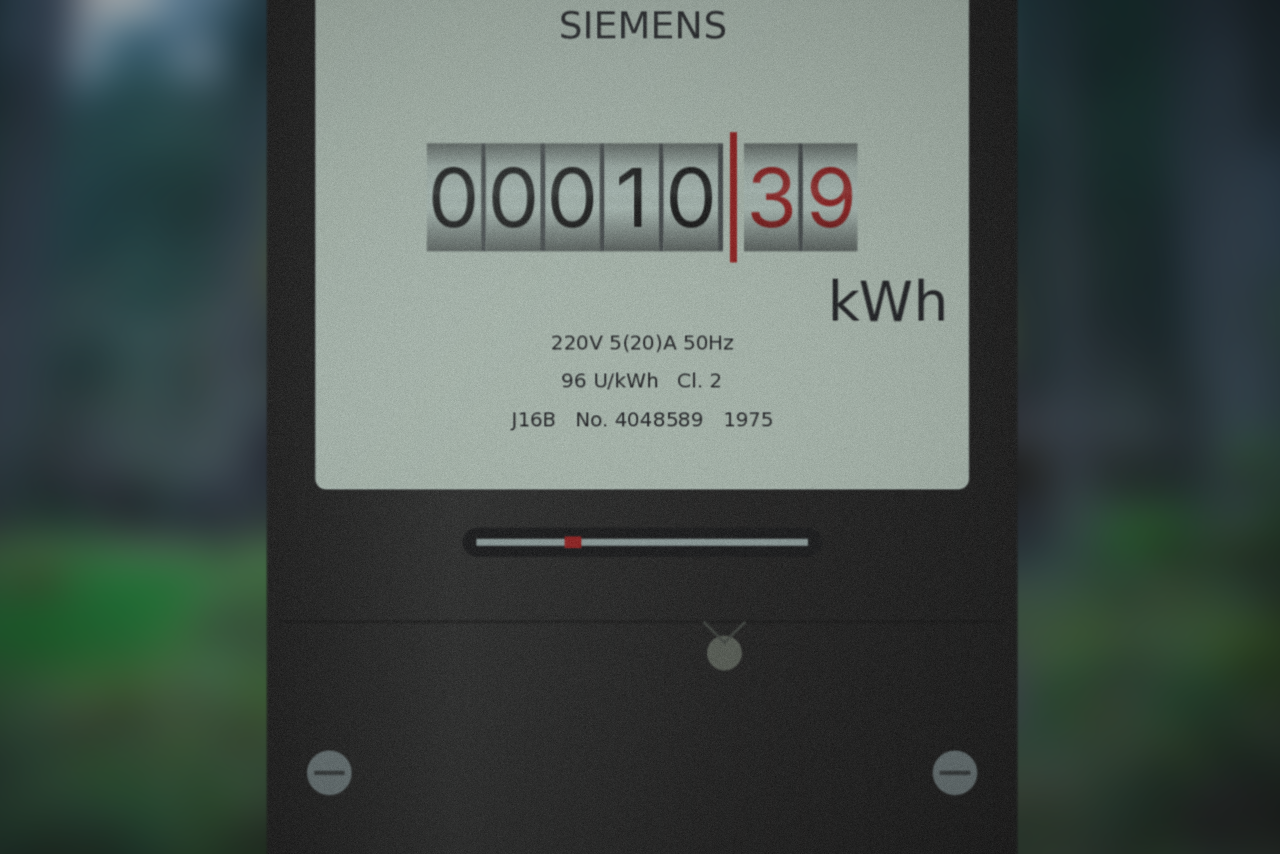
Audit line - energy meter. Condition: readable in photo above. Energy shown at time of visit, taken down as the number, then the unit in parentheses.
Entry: 10.39 (kWh)
